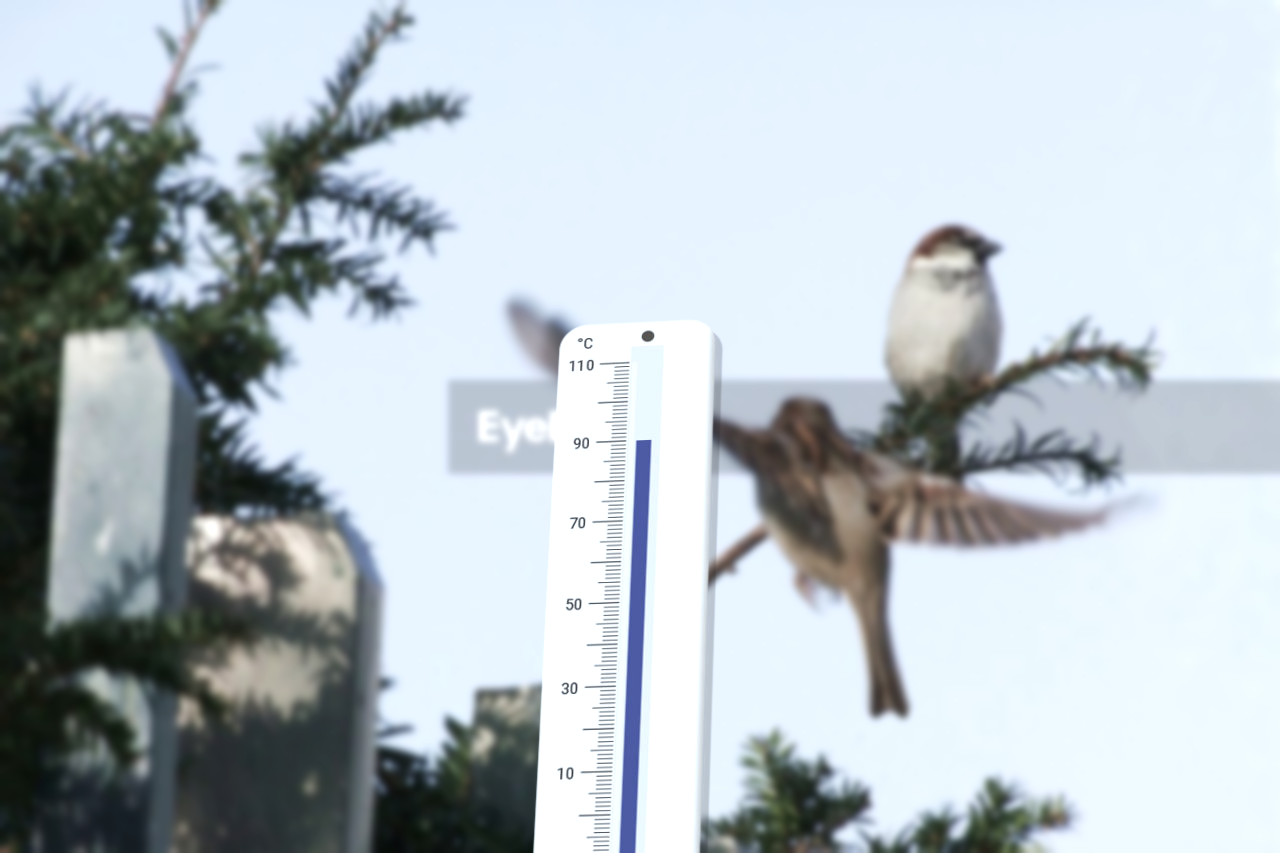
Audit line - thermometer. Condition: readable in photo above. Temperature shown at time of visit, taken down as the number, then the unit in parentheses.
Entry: 90 (°C)
